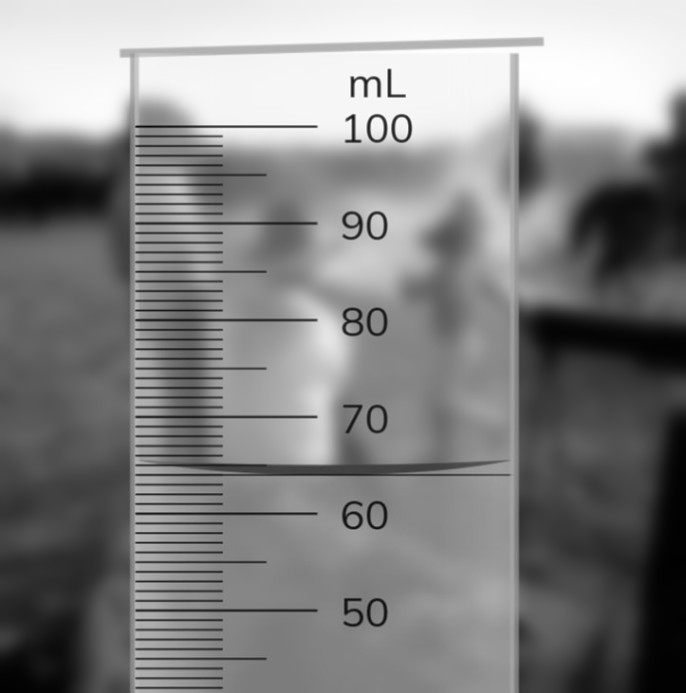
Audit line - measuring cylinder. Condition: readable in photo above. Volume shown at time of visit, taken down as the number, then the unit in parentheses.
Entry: 64 (mL)
